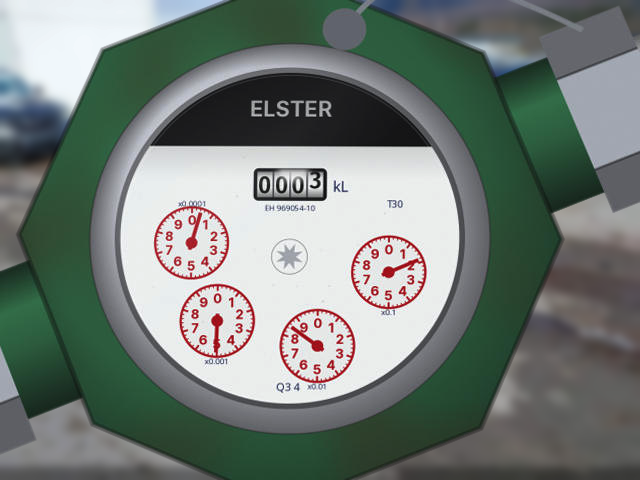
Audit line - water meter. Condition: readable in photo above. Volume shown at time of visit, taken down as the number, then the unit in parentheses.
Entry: 3.1850 (kL)
